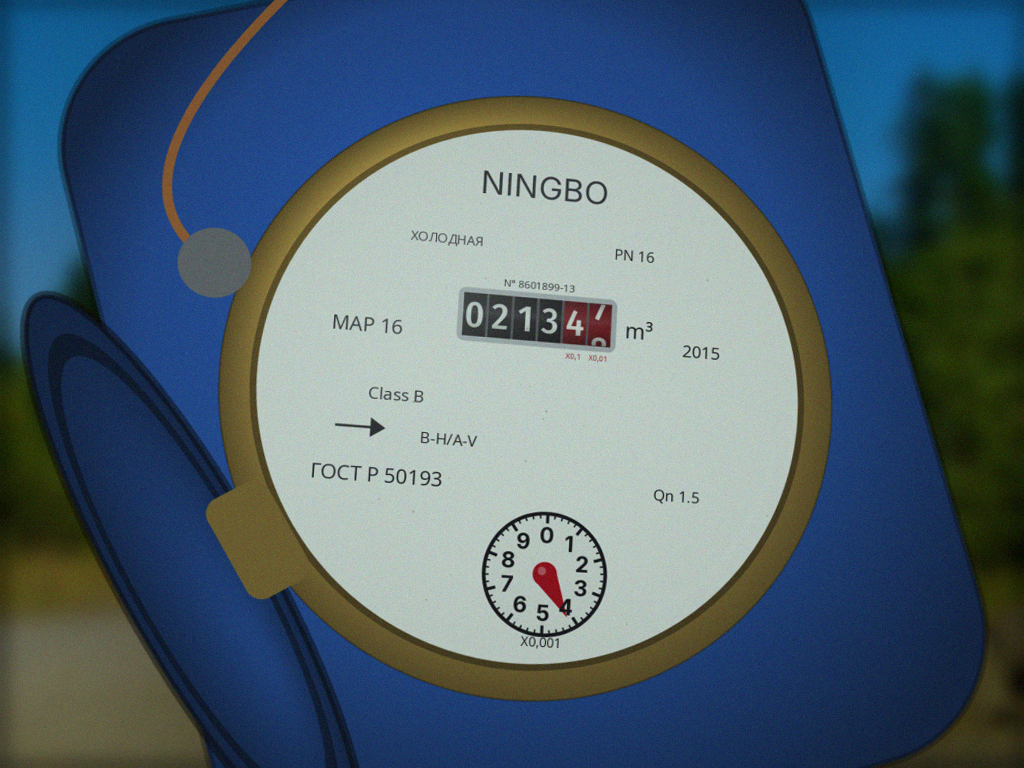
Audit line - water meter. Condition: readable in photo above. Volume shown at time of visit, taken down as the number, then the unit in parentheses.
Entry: 213.474 (m³)
